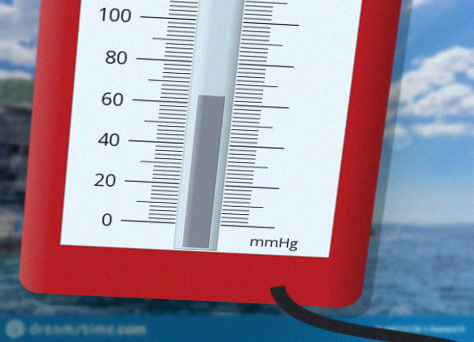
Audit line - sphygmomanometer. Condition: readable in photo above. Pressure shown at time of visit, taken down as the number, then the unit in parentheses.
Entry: 64 (mmHg)
